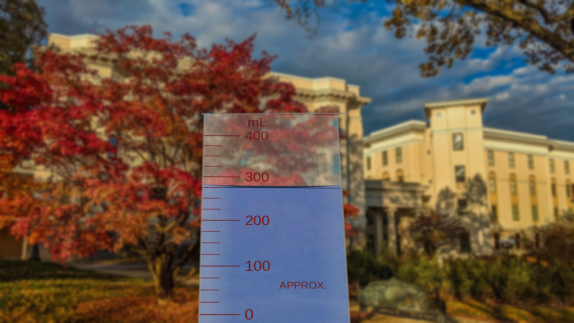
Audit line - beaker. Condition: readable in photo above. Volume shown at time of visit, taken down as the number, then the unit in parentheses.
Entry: 275 (mL)
